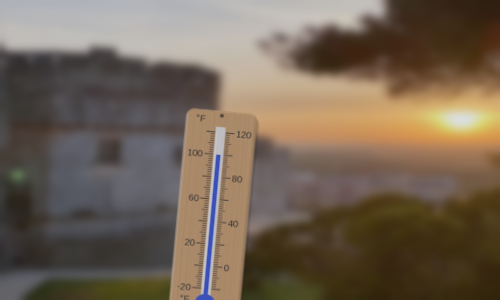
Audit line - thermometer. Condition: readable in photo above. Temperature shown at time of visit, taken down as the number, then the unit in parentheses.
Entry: 100 (°F)
